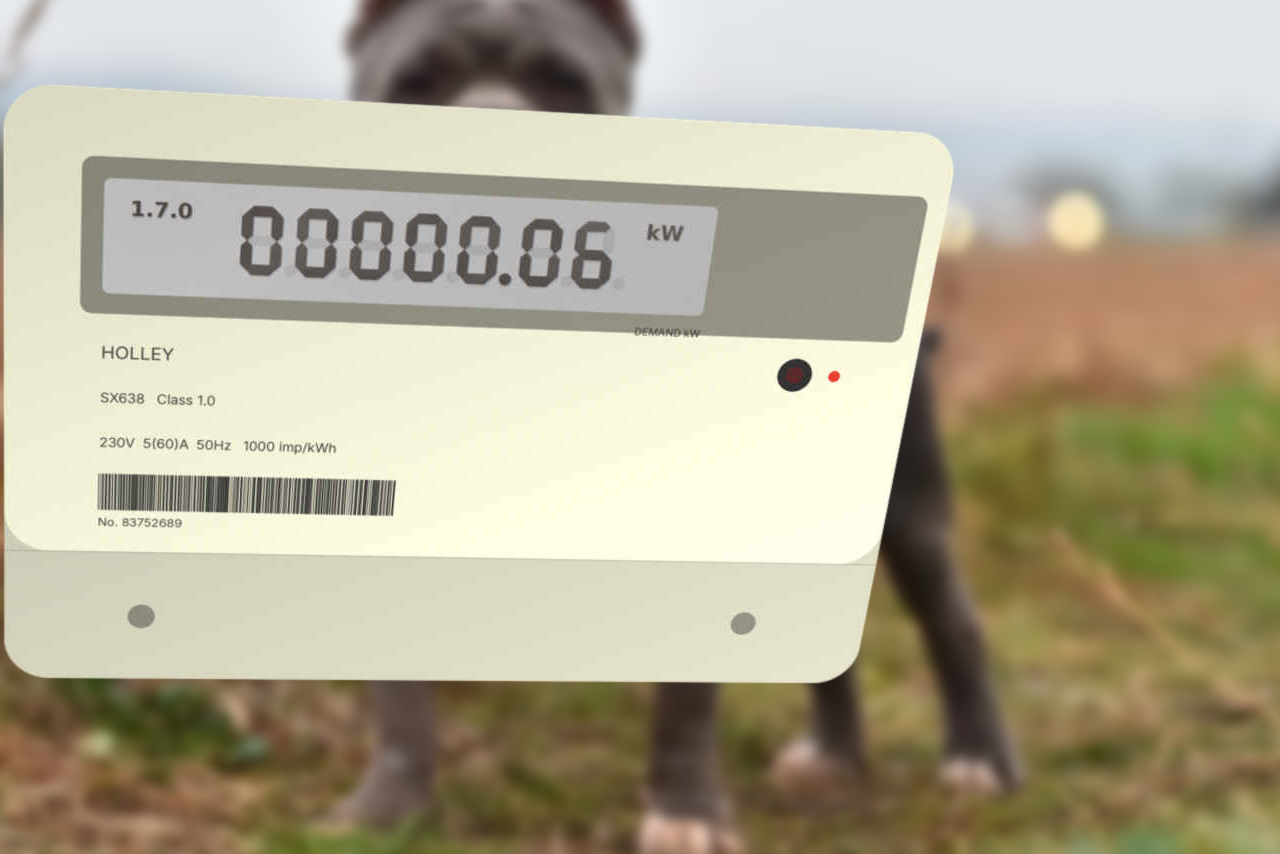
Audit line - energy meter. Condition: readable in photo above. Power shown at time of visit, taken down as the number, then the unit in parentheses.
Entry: 0.06 (kW)
